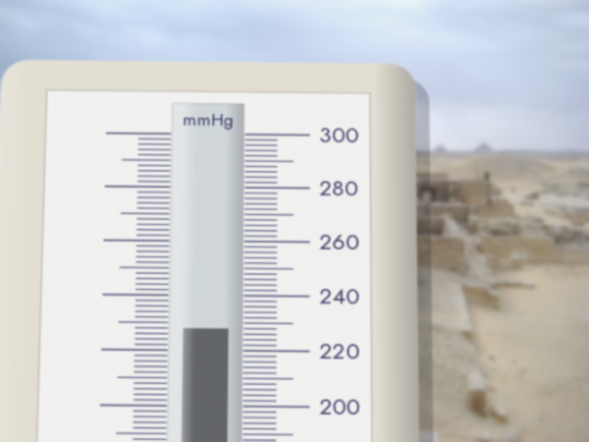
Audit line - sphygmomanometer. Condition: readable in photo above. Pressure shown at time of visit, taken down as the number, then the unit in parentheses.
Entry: 228 (mmHg)
